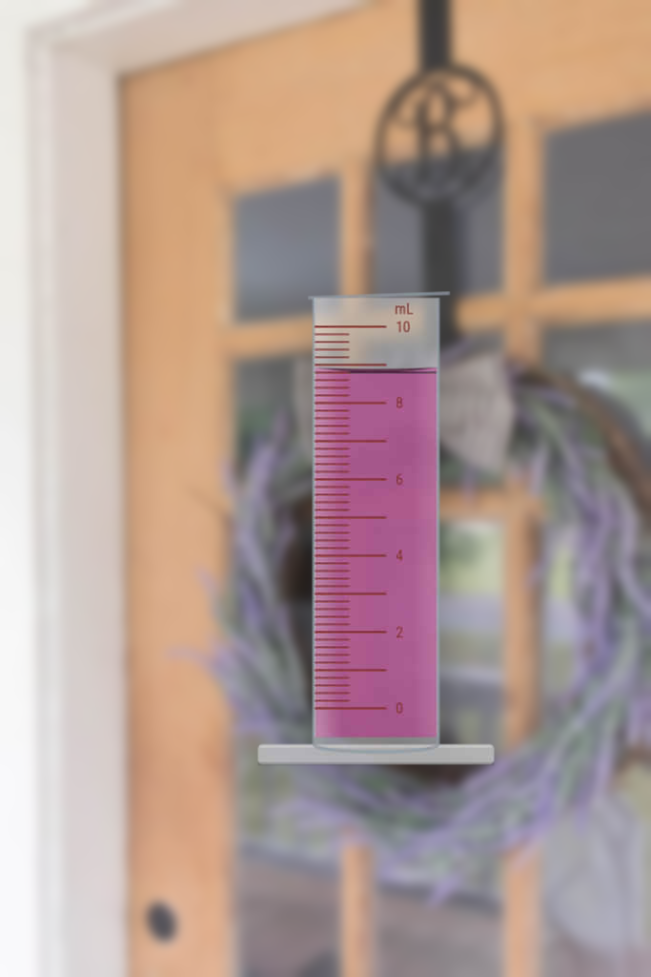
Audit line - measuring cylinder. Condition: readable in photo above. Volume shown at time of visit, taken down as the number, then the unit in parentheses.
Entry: 8.8 (mL)
